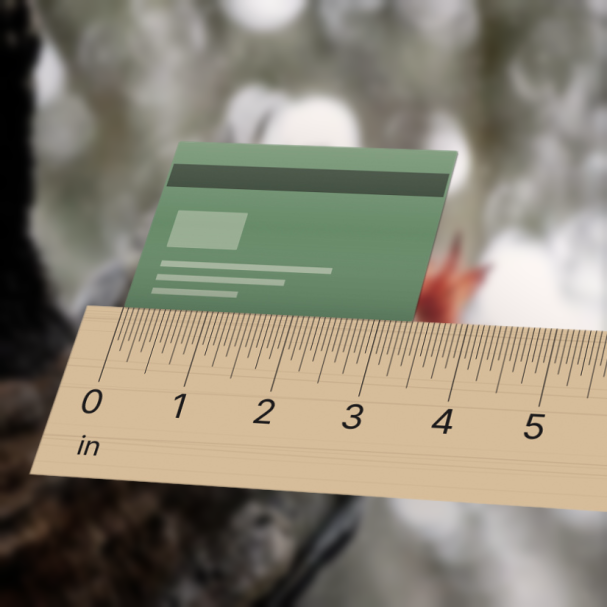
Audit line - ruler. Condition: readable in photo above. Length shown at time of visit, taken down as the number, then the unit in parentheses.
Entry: 3.375 (in)
